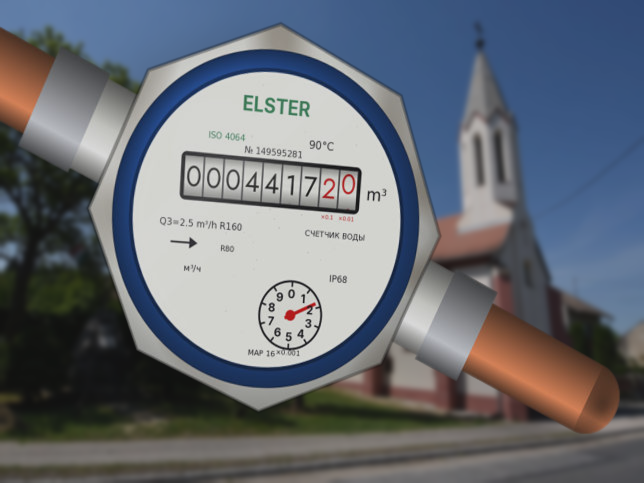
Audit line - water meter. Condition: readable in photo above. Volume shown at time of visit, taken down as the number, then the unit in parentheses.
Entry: 4417.201 (m³)
